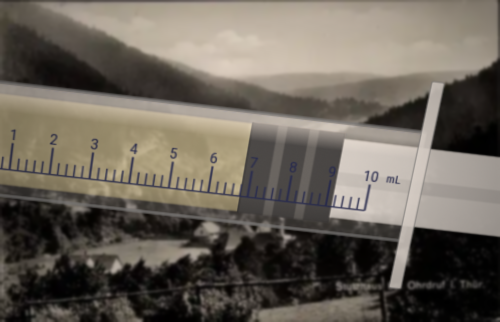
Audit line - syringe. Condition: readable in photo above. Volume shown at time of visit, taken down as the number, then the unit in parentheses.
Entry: 6.8 (mL)
